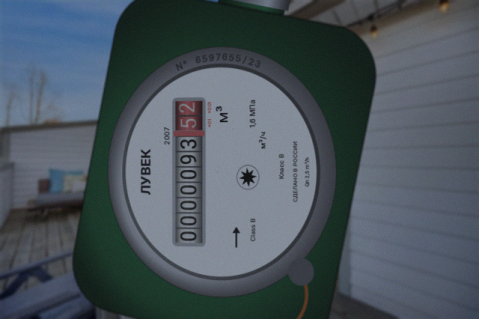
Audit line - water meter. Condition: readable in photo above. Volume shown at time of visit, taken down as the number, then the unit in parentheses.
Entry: 93.52 (m³)
